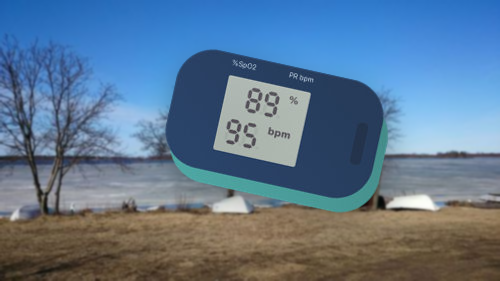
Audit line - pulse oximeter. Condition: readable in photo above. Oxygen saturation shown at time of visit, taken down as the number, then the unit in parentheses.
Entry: 89 (%)
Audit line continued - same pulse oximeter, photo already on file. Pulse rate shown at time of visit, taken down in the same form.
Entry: 95 (bpm)
